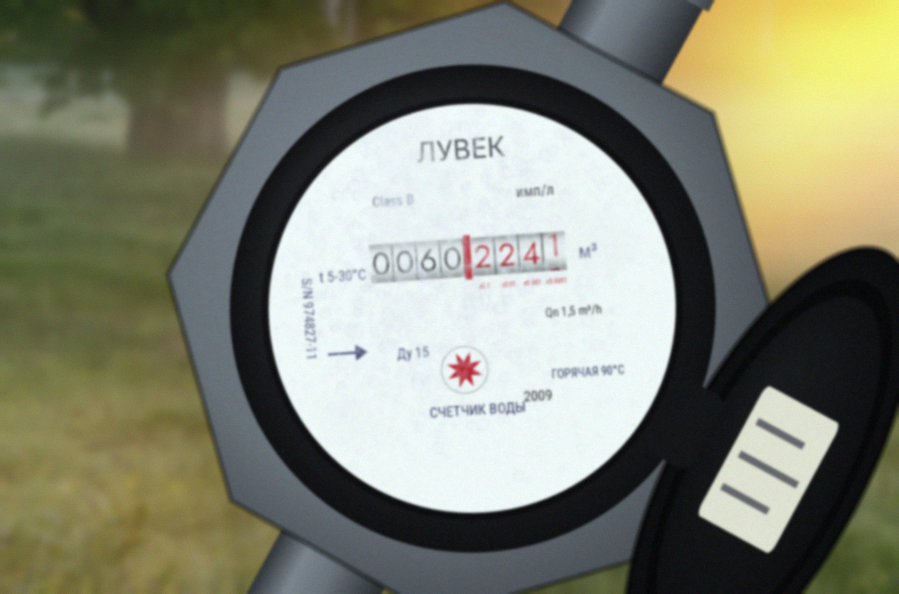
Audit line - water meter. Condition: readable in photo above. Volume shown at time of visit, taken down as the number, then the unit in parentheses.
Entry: 60.2241 (m³)
